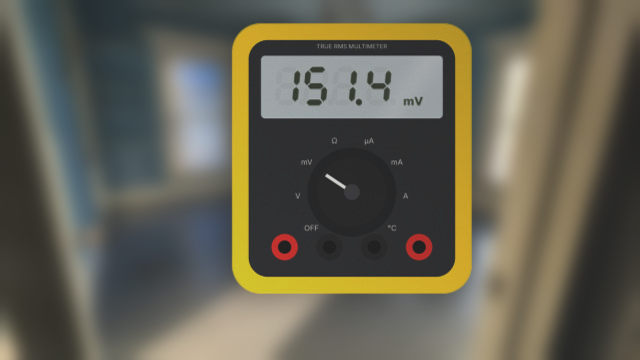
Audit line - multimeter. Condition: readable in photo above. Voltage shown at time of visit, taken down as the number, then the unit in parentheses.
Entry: 151.4 (mV)
